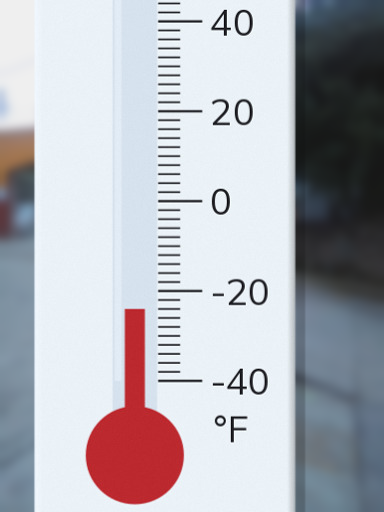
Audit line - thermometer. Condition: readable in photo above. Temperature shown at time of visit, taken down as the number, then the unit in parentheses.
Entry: -24 (°F)
